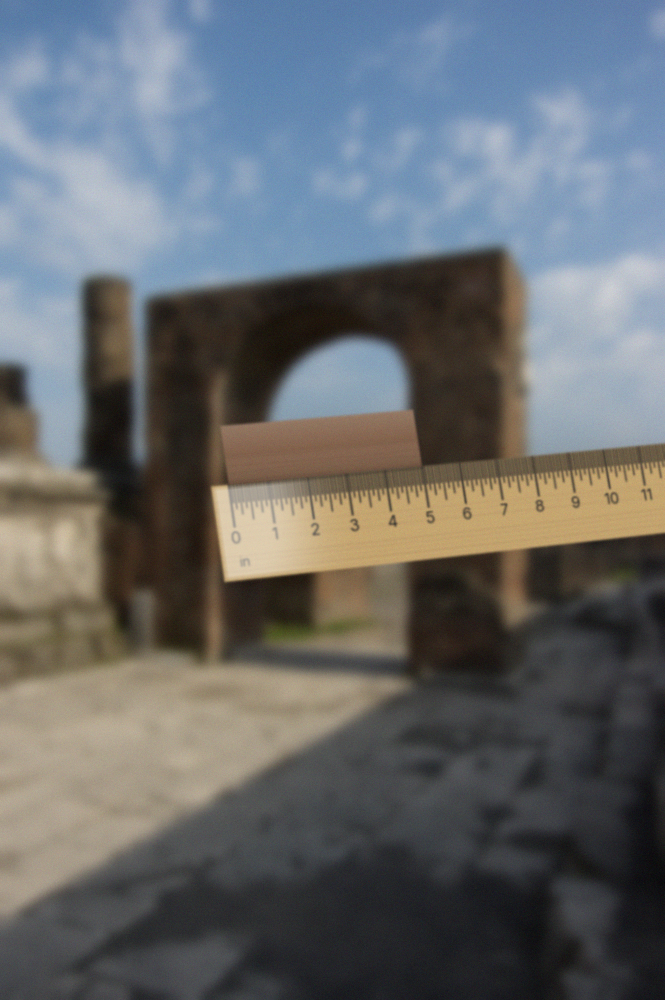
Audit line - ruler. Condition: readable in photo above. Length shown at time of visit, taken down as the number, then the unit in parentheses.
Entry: 5 (in)
